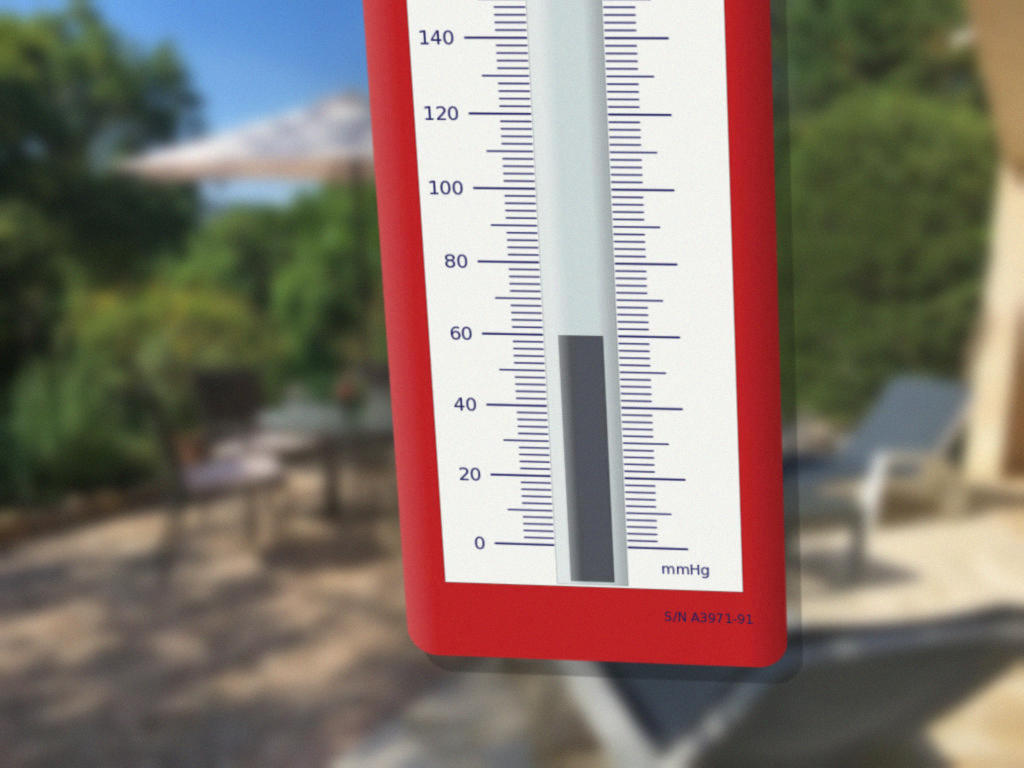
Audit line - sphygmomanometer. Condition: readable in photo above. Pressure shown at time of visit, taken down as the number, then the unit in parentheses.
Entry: 60 (mmHg)
